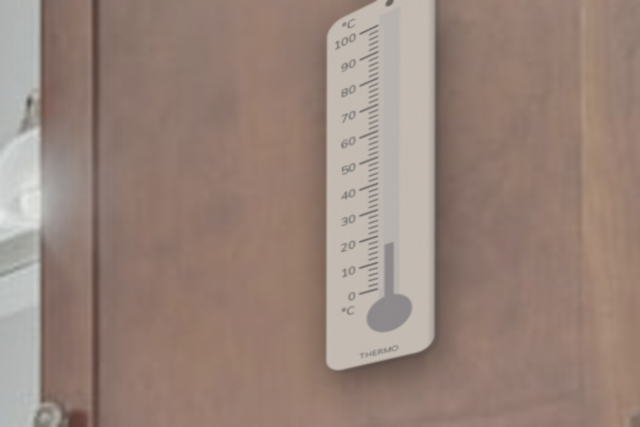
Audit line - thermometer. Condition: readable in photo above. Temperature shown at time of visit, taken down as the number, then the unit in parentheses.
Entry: 16 (°C)
